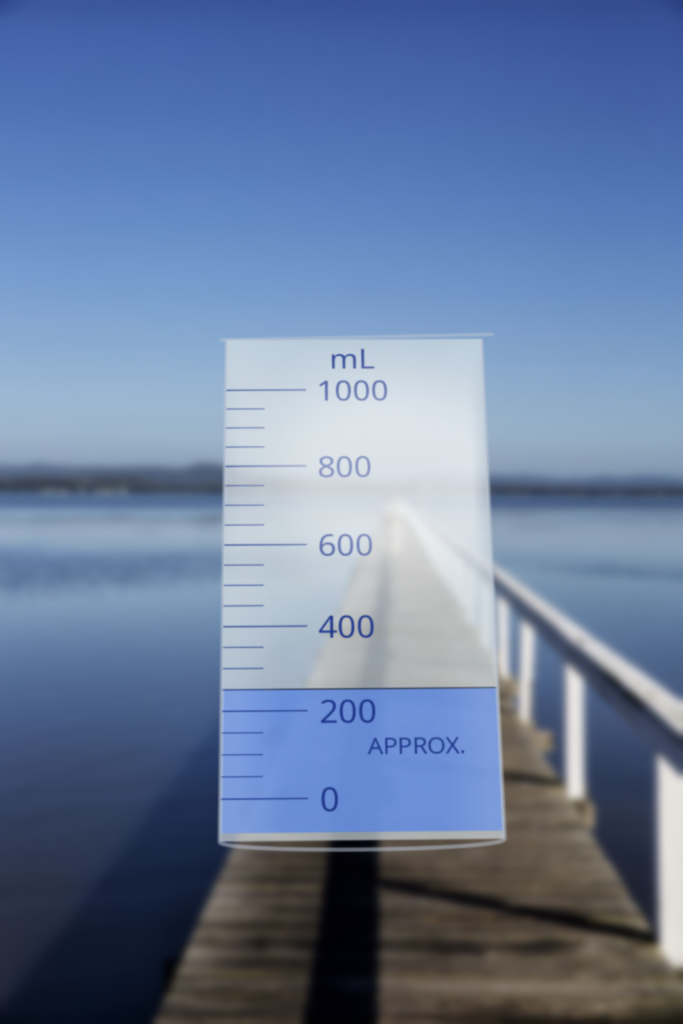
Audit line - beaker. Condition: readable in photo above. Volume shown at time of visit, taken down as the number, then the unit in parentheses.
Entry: 250 (mL)
